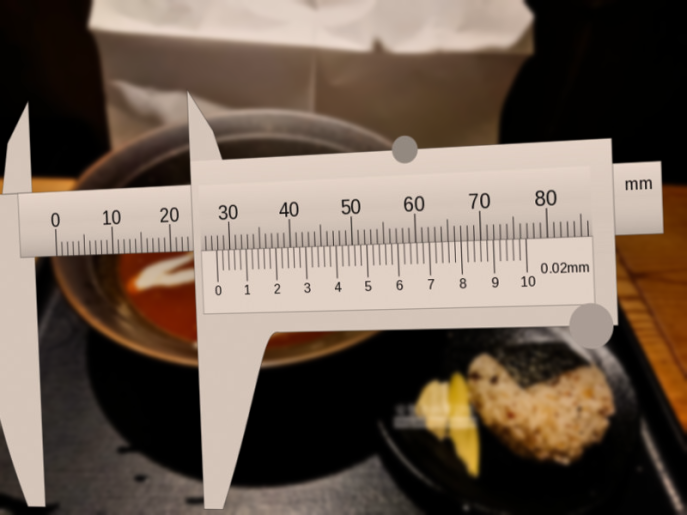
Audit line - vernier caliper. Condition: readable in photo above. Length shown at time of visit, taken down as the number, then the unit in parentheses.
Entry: 27.8 (mm)
